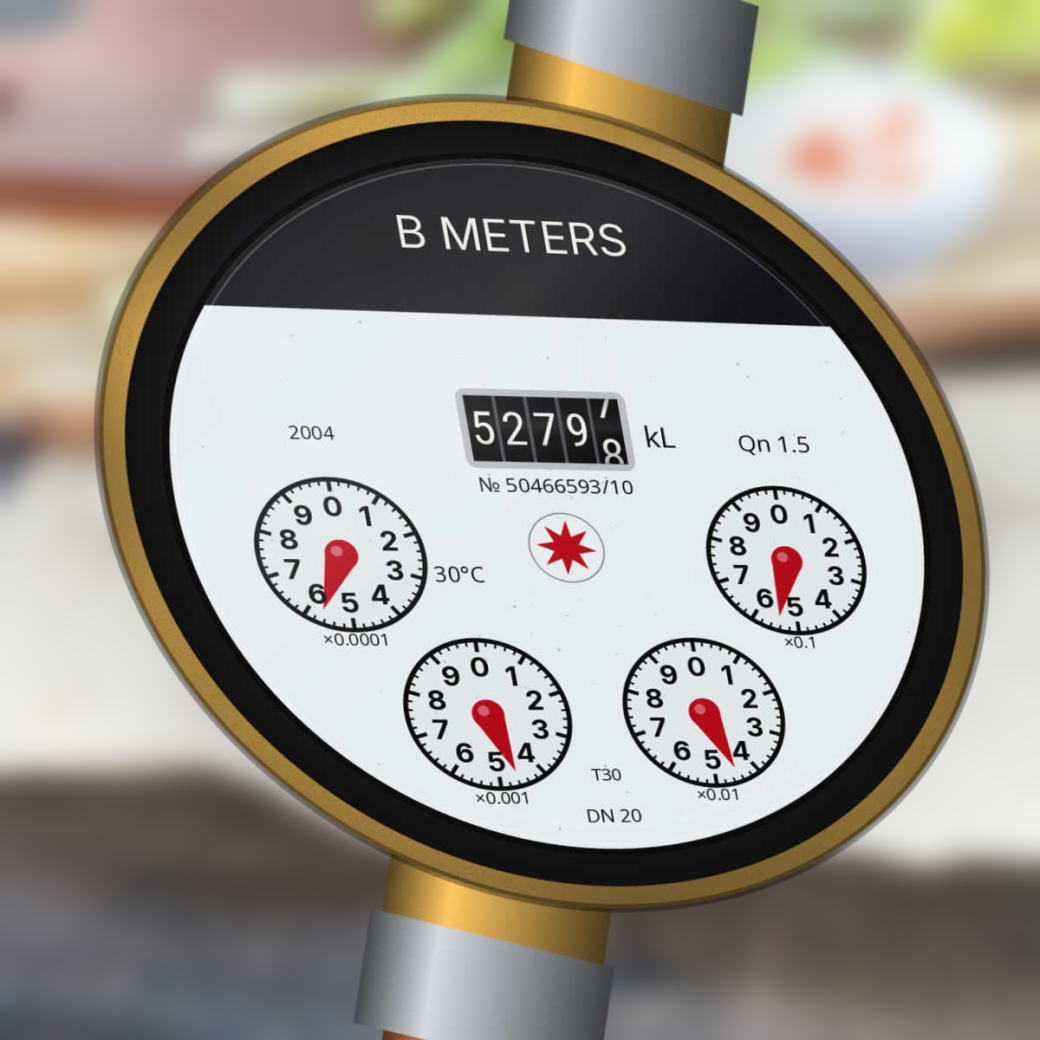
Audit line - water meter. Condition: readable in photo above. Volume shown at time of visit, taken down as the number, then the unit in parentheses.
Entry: 52797.5445 (kL)
